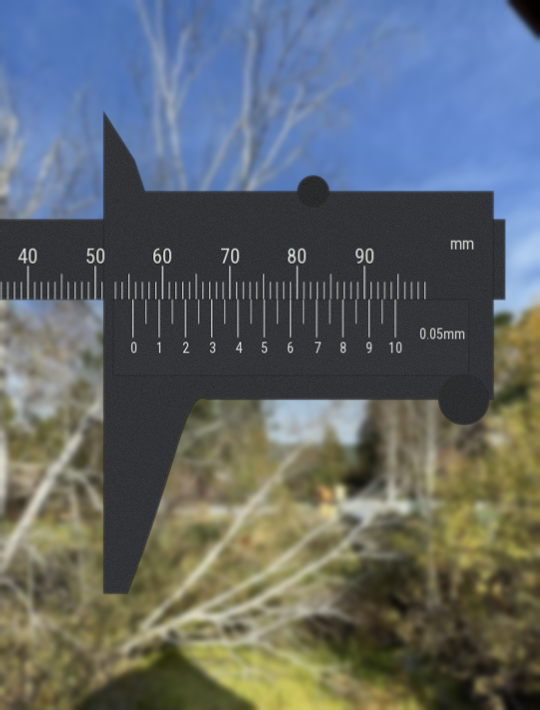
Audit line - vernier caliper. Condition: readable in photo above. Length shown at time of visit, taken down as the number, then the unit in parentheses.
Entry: 55.6 (mm)
